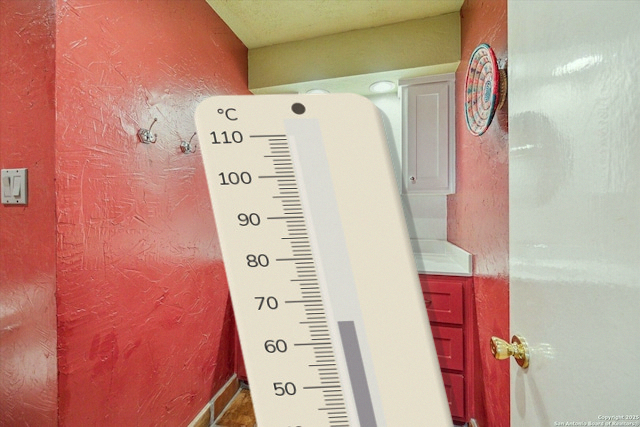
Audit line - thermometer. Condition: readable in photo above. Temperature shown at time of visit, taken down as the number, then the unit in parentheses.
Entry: 65 (°C)
